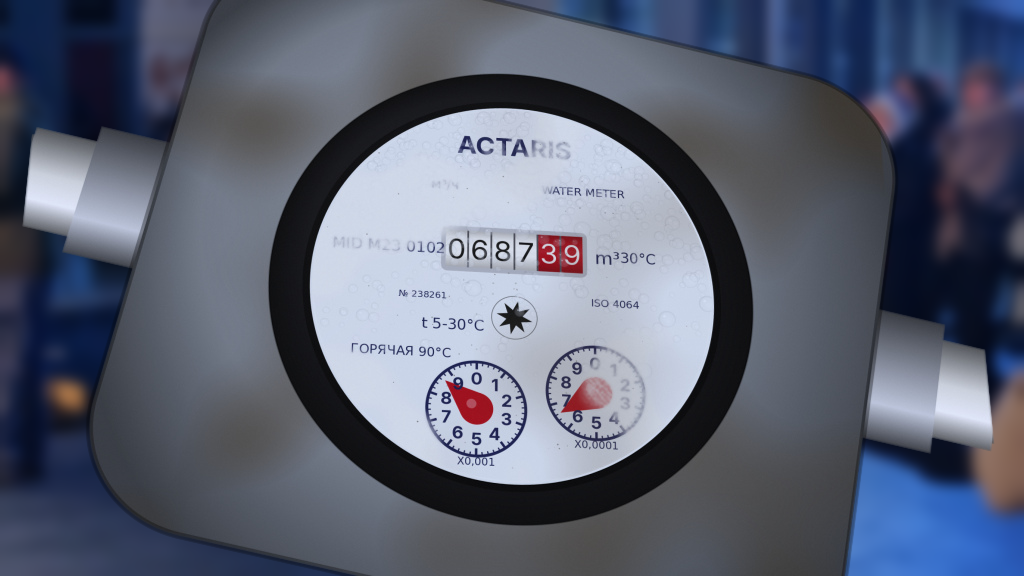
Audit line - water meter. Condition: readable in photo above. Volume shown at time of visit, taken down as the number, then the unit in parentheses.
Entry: 687.3986 (m³)
